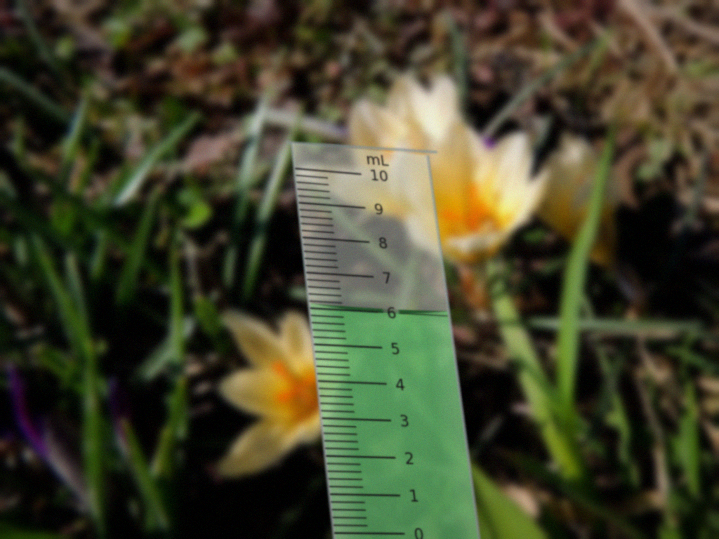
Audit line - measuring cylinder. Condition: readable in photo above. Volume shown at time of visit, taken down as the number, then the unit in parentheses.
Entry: 6 (mL)
